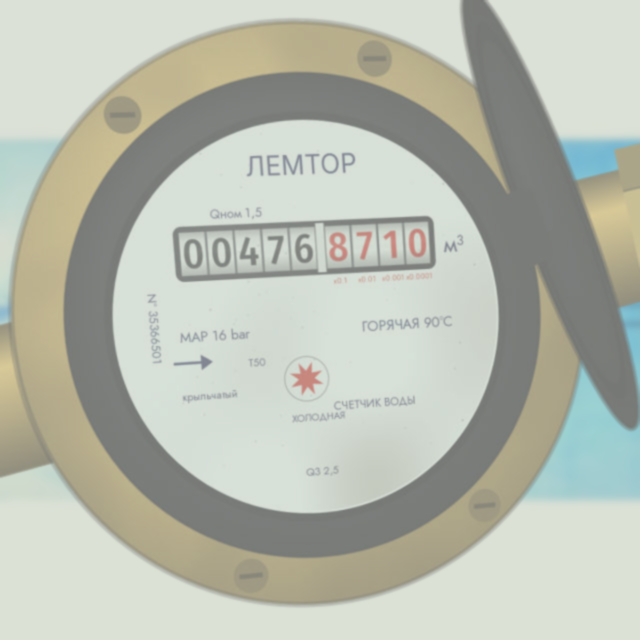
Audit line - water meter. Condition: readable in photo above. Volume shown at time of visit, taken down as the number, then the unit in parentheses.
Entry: 476.8710 (m³)
